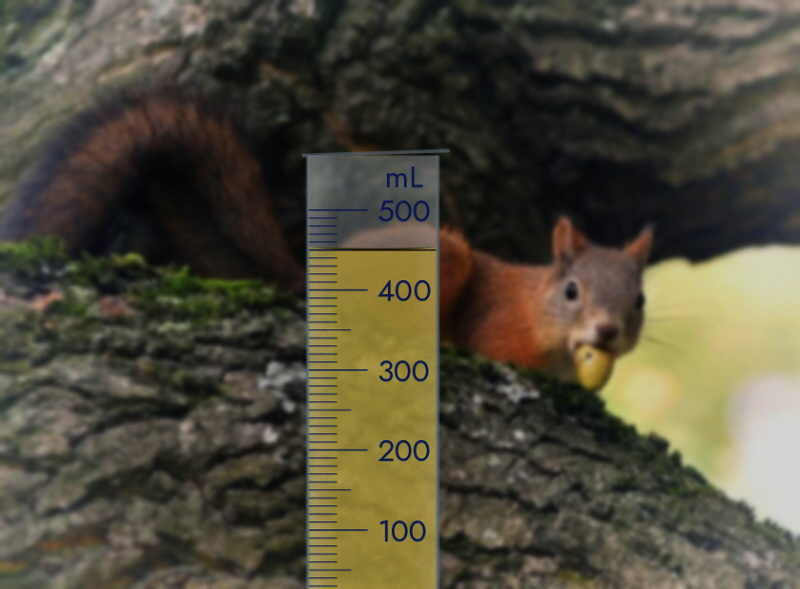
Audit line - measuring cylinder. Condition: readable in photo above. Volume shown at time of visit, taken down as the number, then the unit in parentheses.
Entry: 450 (mL)
